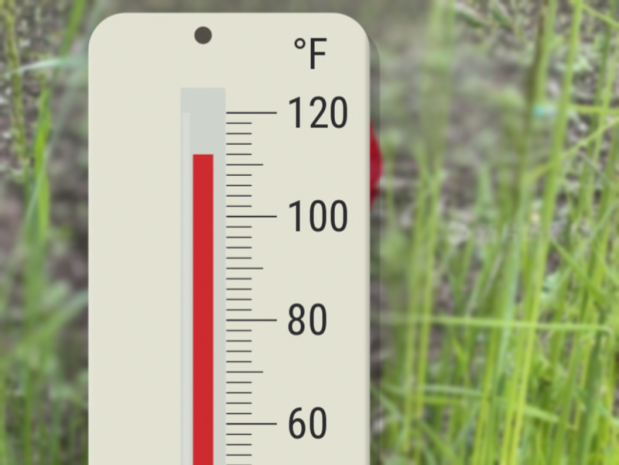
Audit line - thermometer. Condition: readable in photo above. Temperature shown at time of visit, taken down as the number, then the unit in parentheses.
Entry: 112 (°F)
